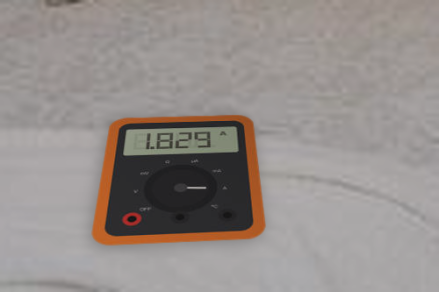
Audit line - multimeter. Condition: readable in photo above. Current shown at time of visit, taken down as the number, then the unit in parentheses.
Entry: 1.829 (A)
